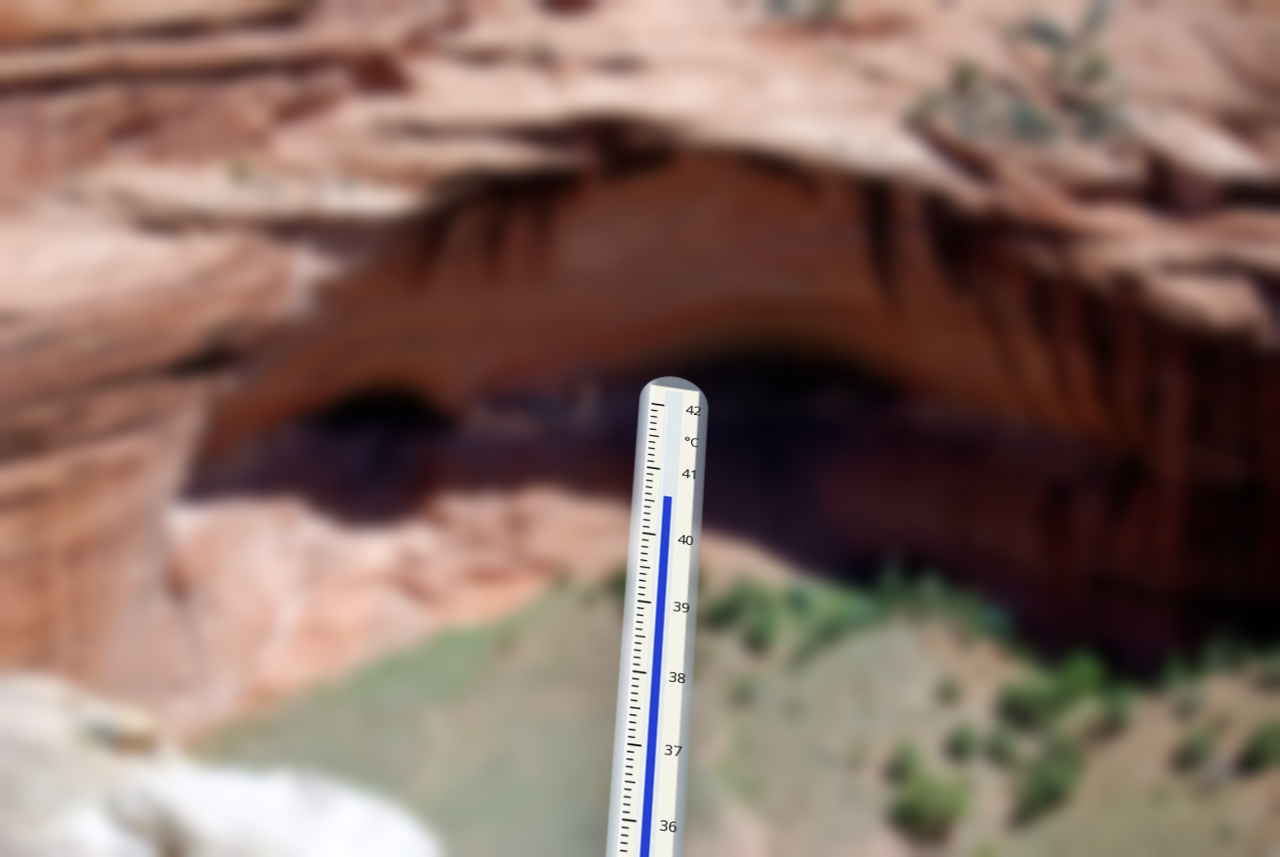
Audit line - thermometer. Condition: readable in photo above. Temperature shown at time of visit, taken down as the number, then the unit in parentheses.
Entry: 40.6 (°C)
